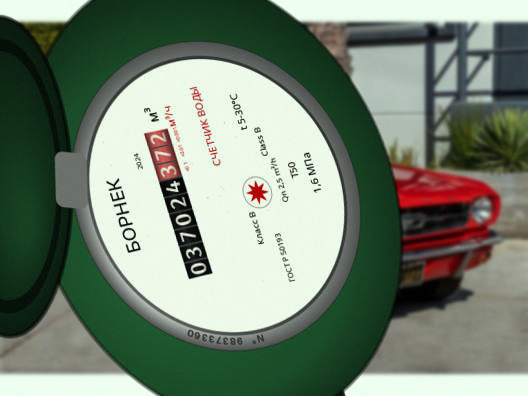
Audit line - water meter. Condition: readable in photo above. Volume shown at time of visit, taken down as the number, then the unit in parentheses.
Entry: 37024.372 (m³)
